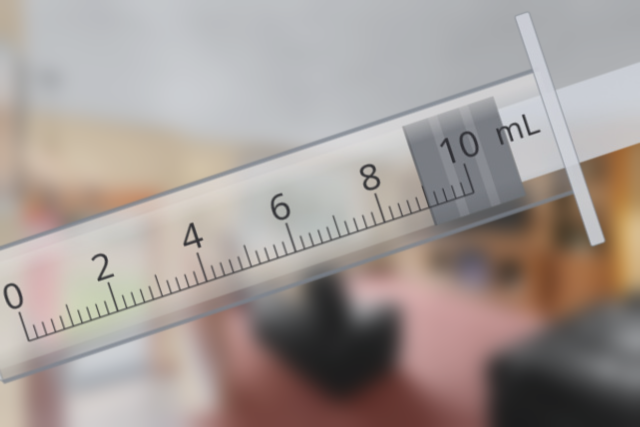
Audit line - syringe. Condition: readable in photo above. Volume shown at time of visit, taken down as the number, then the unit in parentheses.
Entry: 9 (mL)
